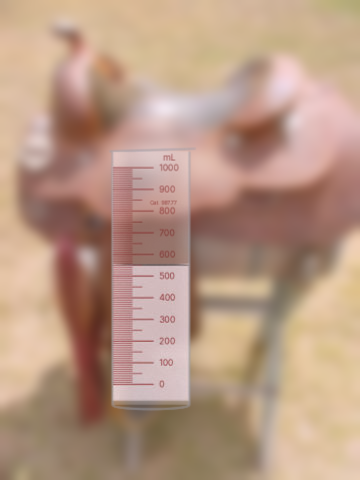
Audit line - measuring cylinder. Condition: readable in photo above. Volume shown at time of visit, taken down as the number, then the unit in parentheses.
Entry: 550 (mL)
